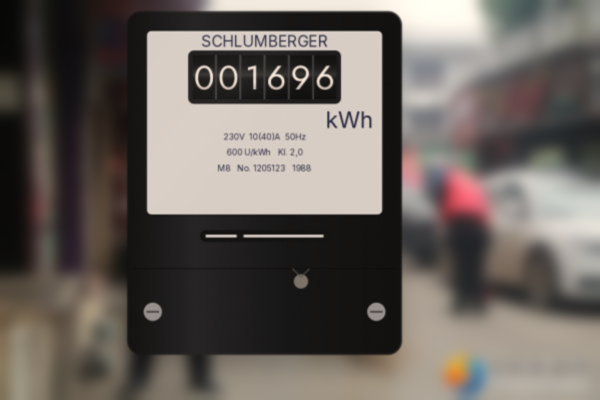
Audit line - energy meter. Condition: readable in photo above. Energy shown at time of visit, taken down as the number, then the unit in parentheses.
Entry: 1696 (kWh)
